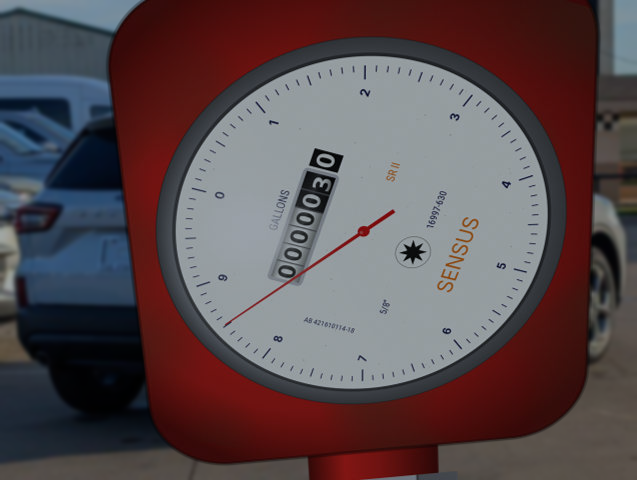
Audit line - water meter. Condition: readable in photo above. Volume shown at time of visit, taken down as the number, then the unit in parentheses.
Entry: 28.5 (gal)
